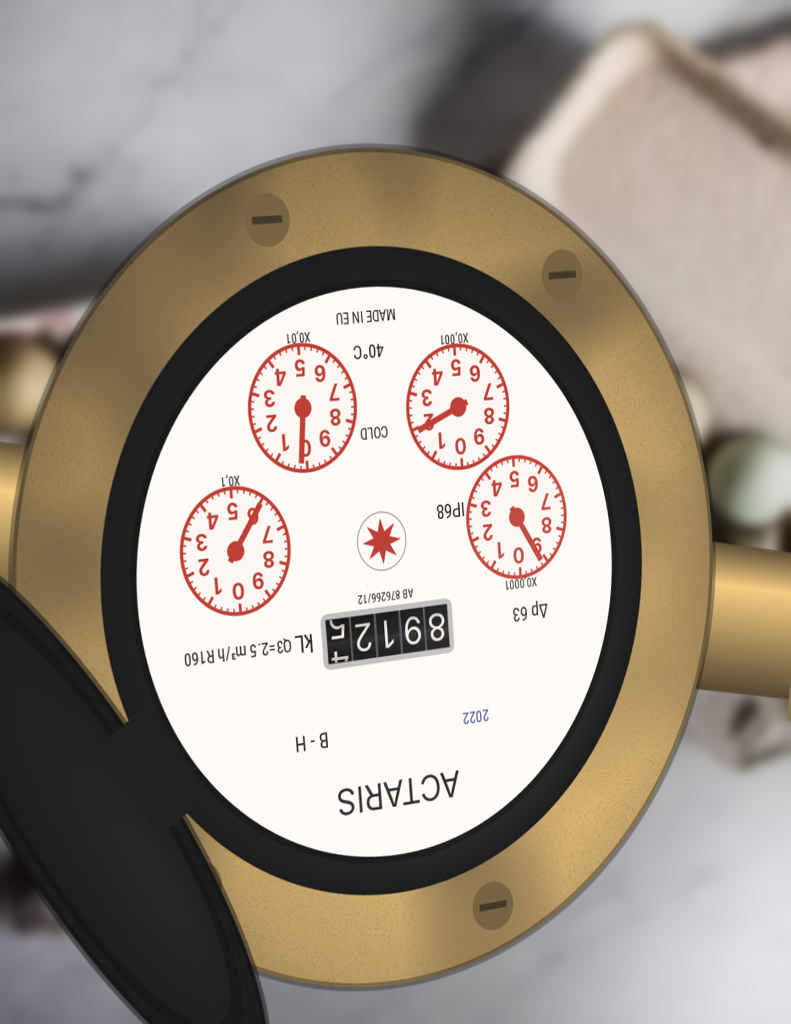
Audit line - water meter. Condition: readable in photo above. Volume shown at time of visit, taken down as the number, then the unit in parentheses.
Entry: 89124.6019 (kL)
